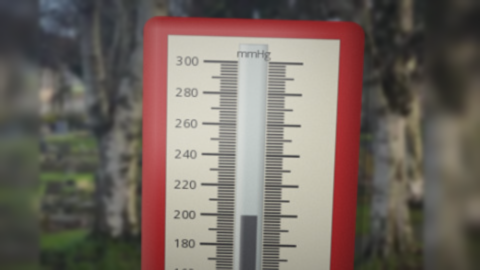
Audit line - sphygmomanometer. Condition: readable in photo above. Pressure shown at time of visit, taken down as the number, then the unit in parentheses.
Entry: 200 (mmHg)
